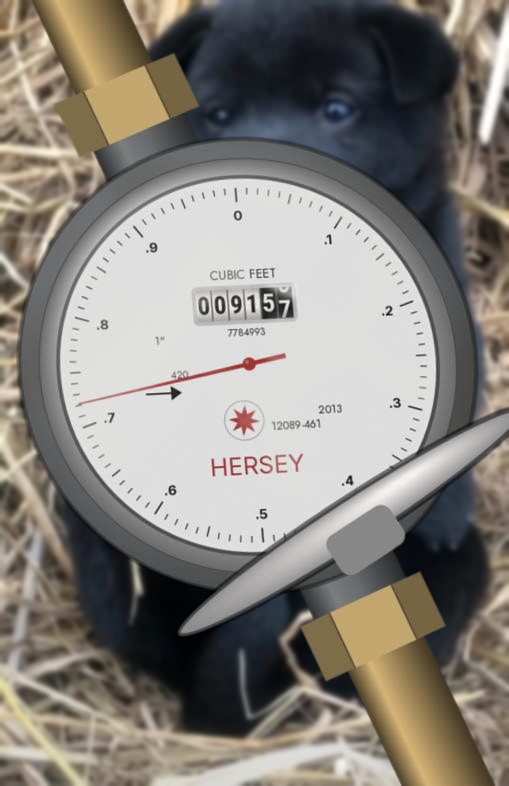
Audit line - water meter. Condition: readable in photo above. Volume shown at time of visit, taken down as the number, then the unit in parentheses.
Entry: 9156.72 (ft³)
